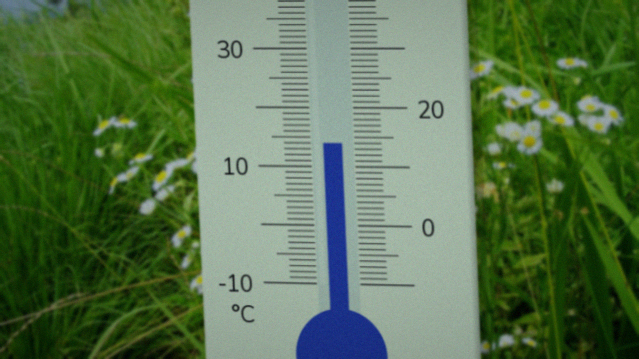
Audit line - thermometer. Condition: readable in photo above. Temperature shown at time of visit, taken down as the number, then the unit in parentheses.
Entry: 14 (°C)
